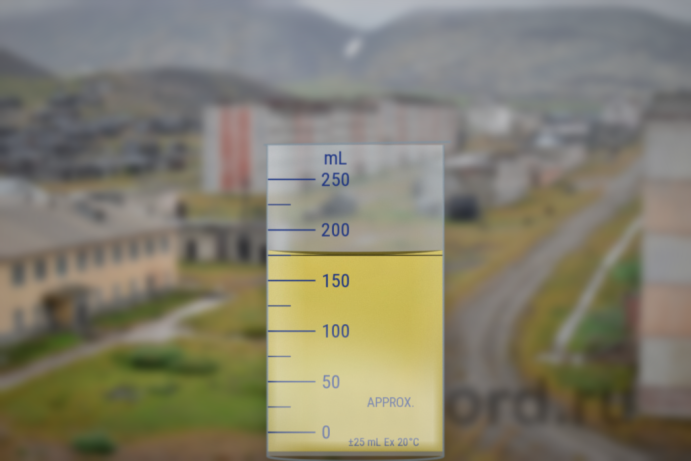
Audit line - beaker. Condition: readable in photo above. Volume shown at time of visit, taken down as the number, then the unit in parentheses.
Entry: 175 (mL)
